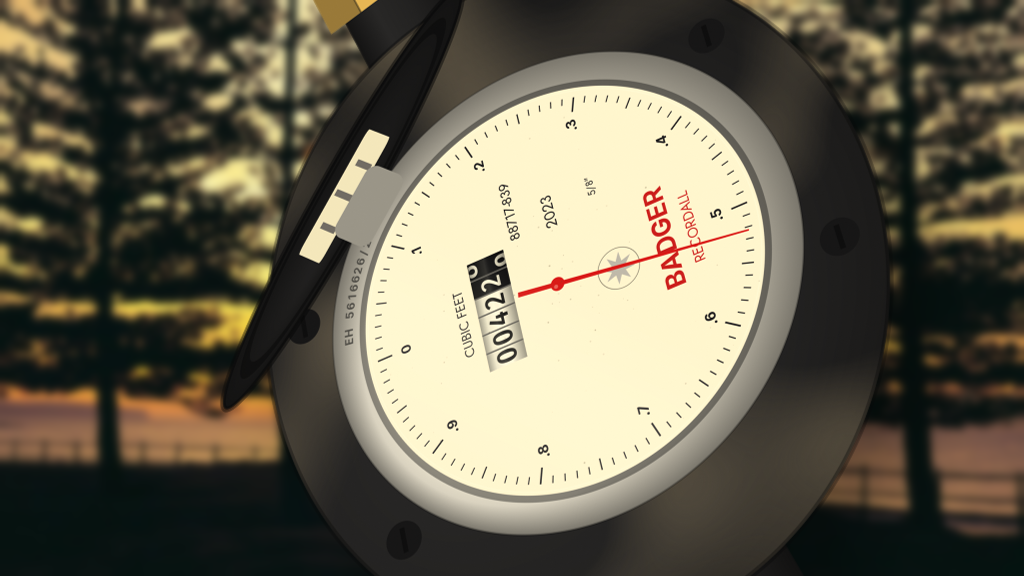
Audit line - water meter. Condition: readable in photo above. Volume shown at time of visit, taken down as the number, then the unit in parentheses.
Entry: 4228.52 (ft³)
